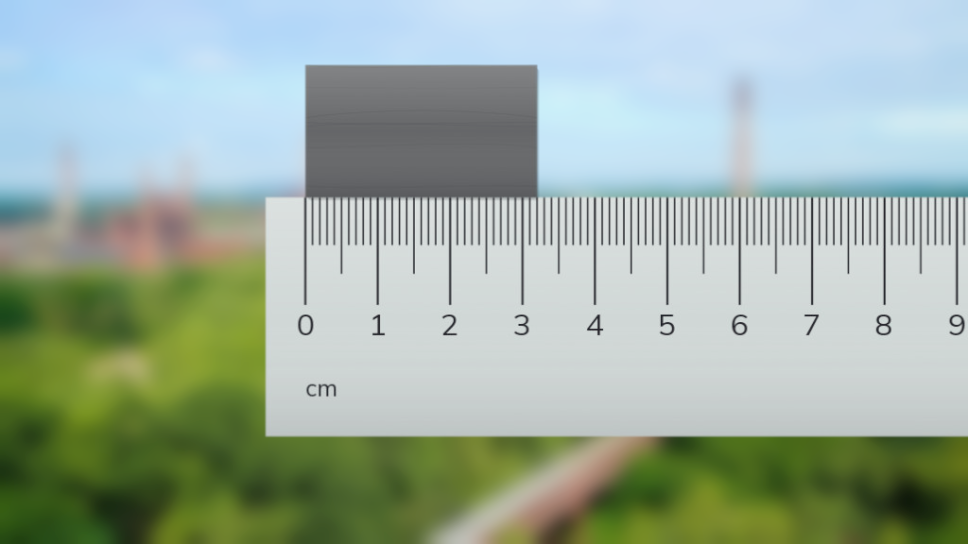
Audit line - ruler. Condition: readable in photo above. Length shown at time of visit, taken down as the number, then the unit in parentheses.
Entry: 3.2 (cm)
